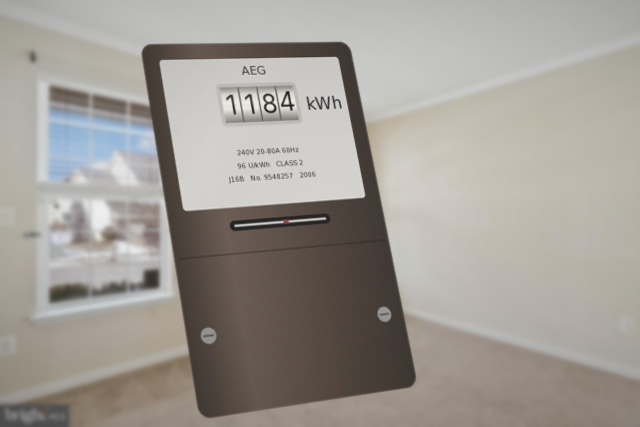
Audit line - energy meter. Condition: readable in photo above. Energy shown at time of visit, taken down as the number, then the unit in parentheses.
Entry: 1184 (kWh)
